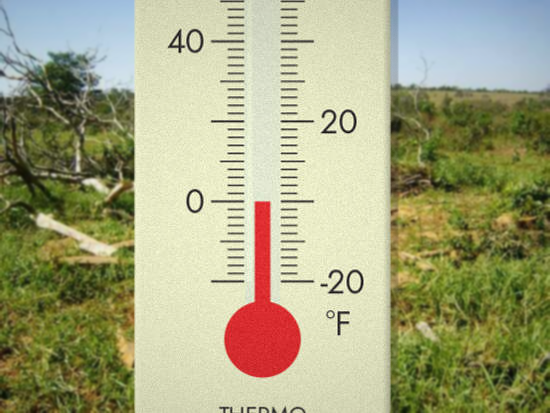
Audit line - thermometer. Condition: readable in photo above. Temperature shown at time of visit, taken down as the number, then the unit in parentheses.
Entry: 0 (°F)
